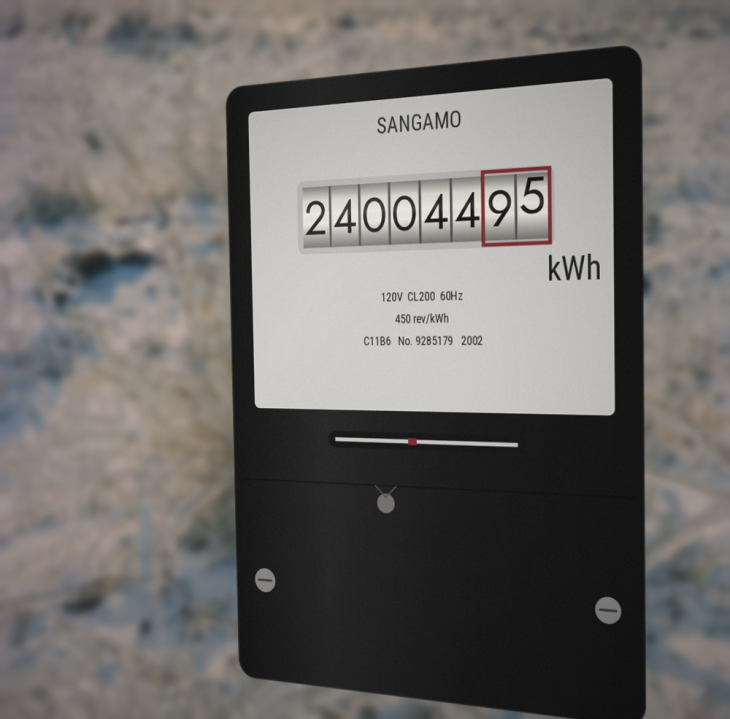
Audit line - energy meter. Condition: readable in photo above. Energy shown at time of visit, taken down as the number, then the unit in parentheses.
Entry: 240044.95 (kWh)
